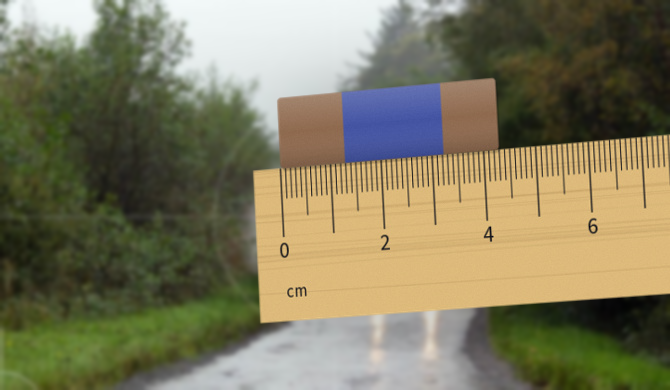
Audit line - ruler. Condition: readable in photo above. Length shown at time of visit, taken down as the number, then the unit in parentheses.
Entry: 4.3 (cm)
